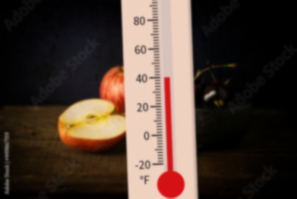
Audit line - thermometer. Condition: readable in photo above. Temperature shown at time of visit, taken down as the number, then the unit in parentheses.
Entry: 40 (°F)
